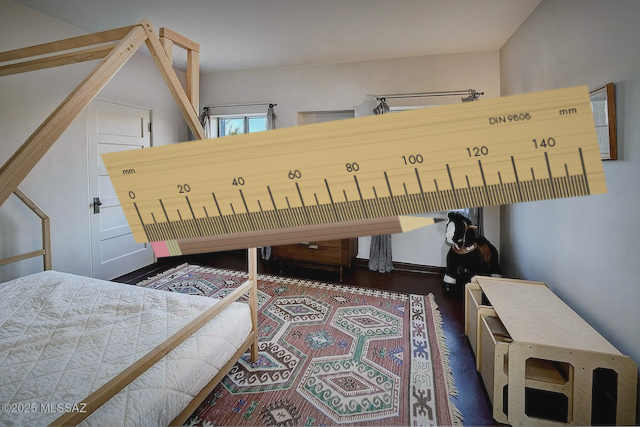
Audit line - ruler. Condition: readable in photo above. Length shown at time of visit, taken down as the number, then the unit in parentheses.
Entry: 105 (mm)
